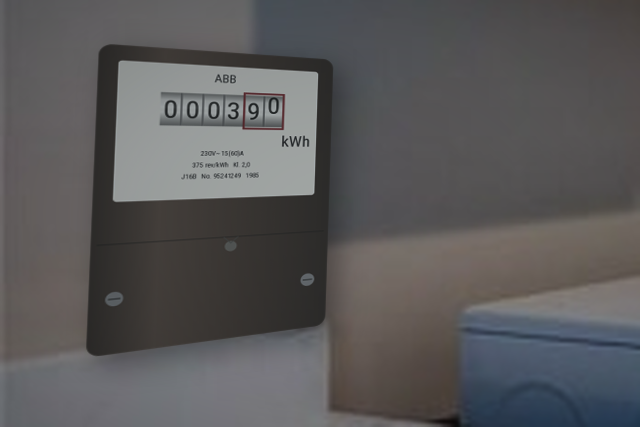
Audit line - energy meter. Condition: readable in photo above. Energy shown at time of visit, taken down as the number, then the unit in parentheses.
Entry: 3.90 (kWh)
